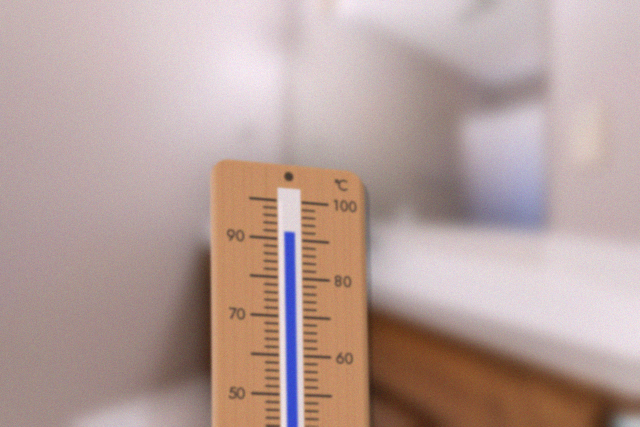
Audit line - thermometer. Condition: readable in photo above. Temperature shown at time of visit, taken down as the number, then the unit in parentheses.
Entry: 92 (°C)
